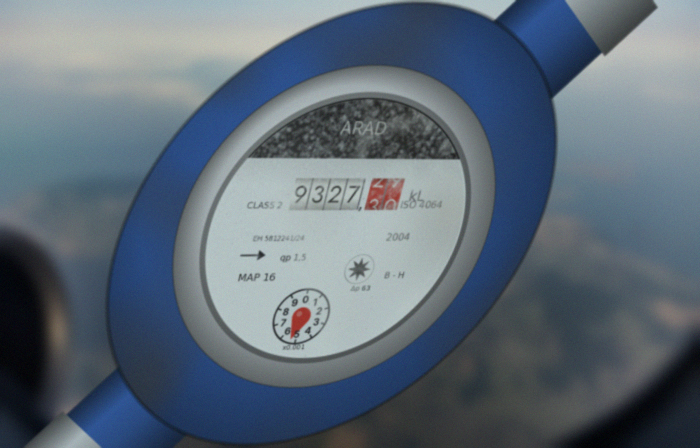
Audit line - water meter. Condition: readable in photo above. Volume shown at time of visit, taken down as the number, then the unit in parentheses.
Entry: 9327.295 (kL)
